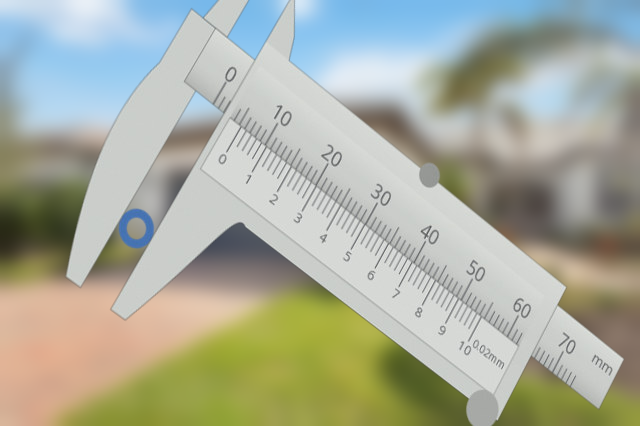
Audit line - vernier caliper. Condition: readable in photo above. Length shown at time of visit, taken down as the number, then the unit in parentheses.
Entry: 5.4 (mm)
